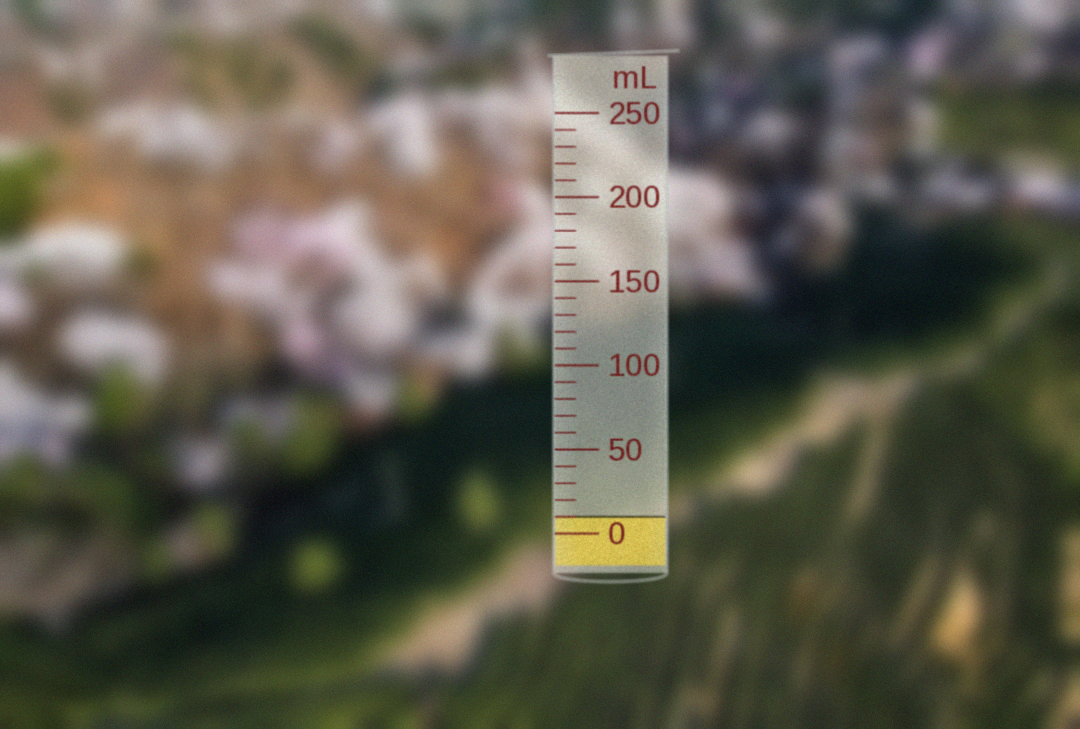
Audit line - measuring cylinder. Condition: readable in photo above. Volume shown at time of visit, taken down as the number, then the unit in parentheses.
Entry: 10 (mL)
